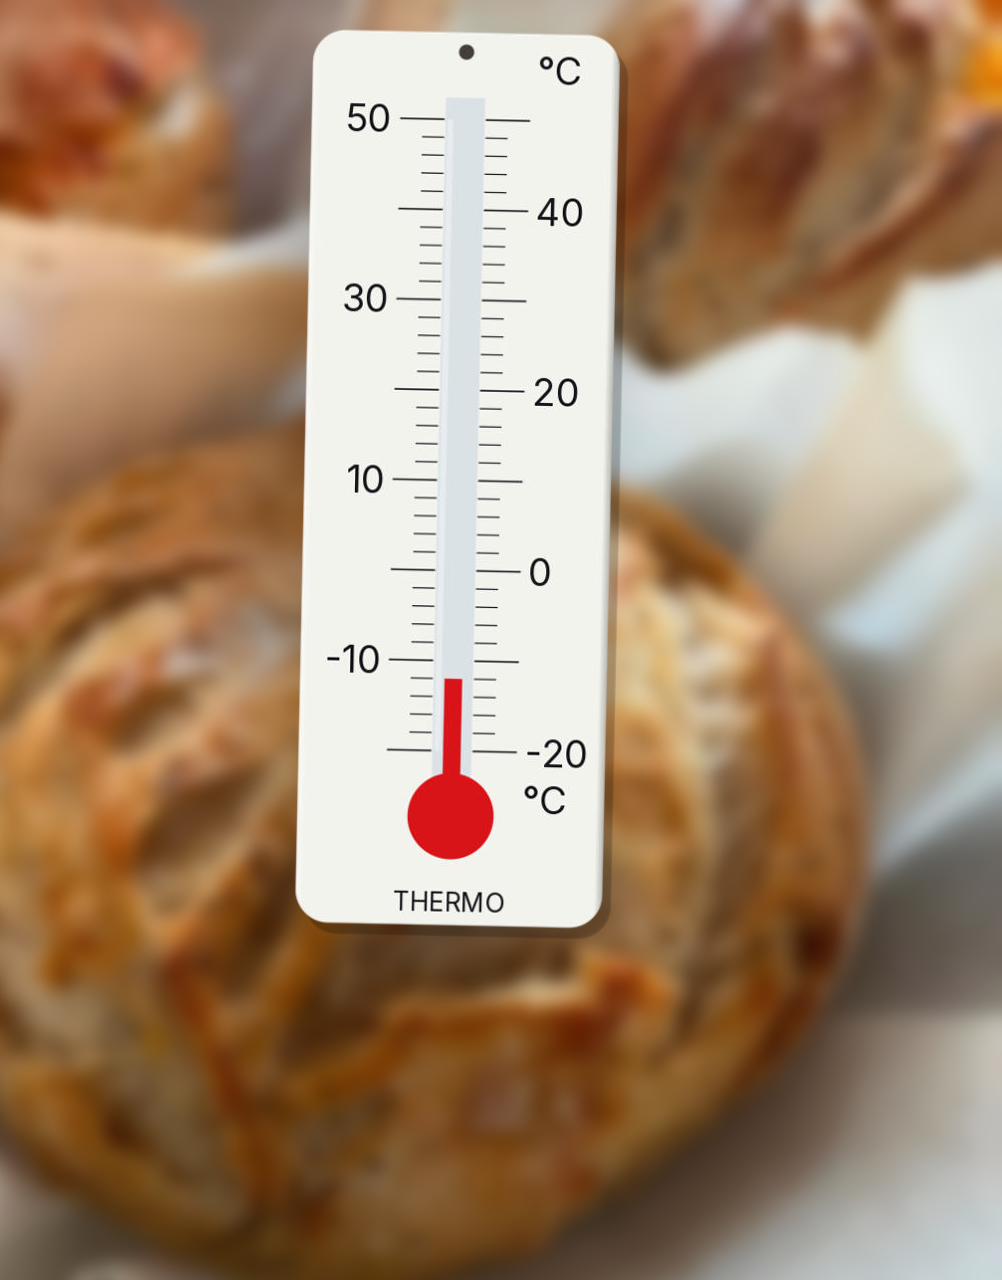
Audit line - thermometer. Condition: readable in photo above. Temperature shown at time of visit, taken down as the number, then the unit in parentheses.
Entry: -12 (°C)
